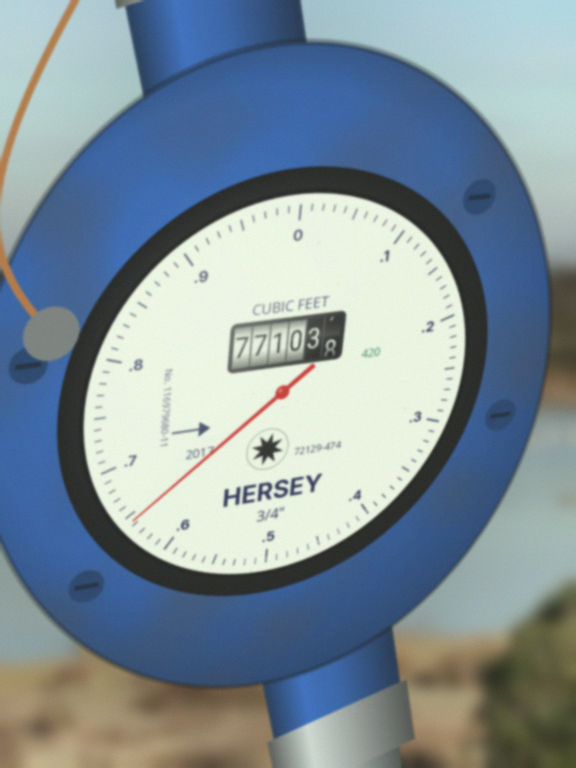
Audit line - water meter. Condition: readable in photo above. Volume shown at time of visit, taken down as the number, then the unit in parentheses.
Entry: 771037.64 (ft³)
